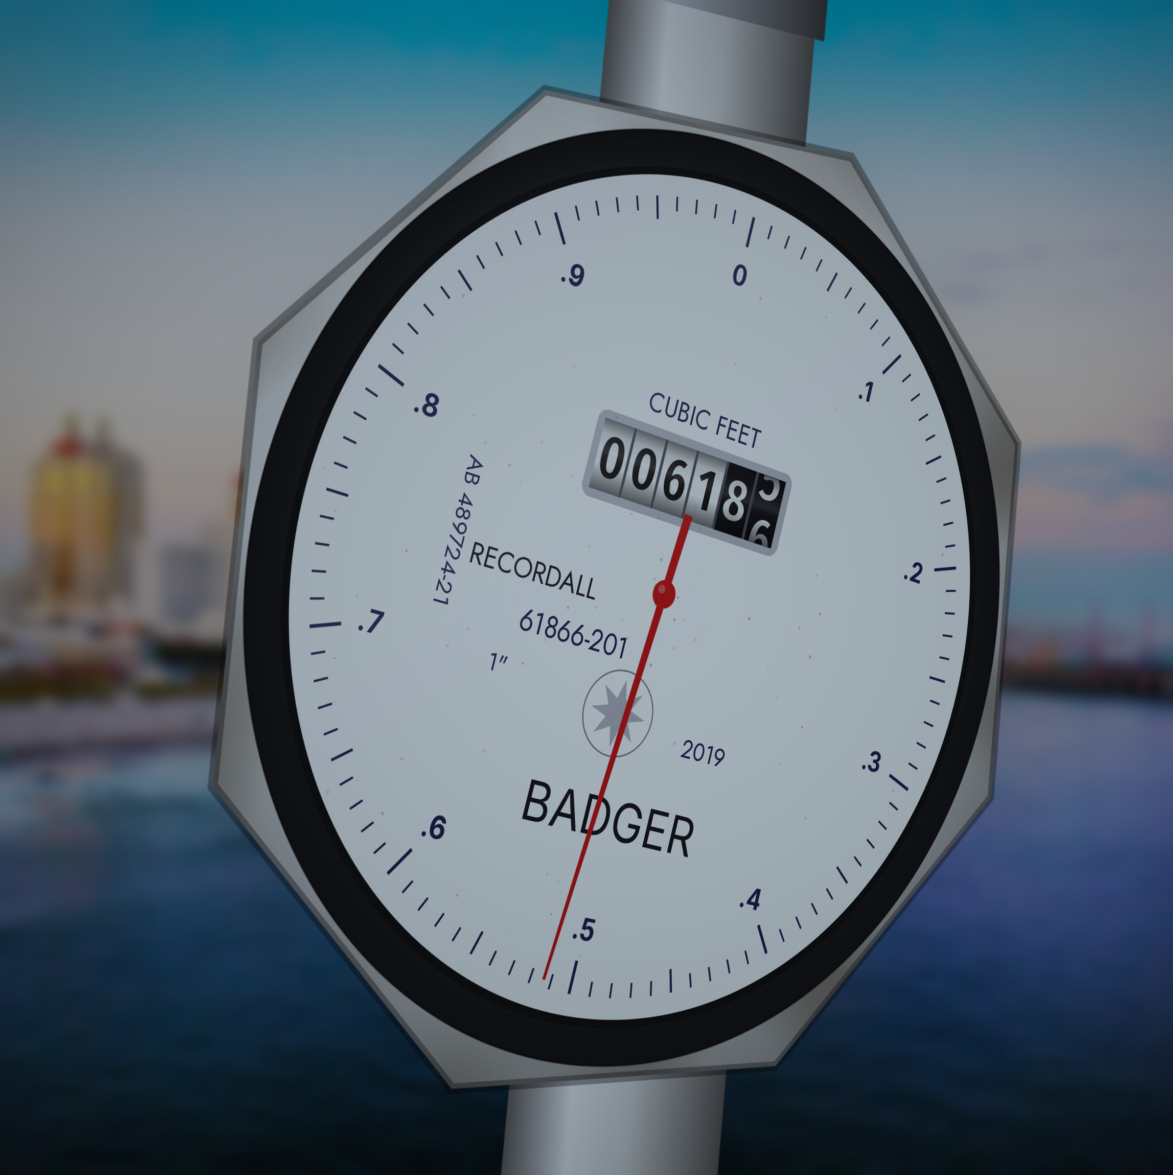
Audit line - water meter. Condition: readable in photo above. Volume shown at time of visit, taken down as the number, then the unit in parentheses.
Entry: 6185.51 (ft³)
